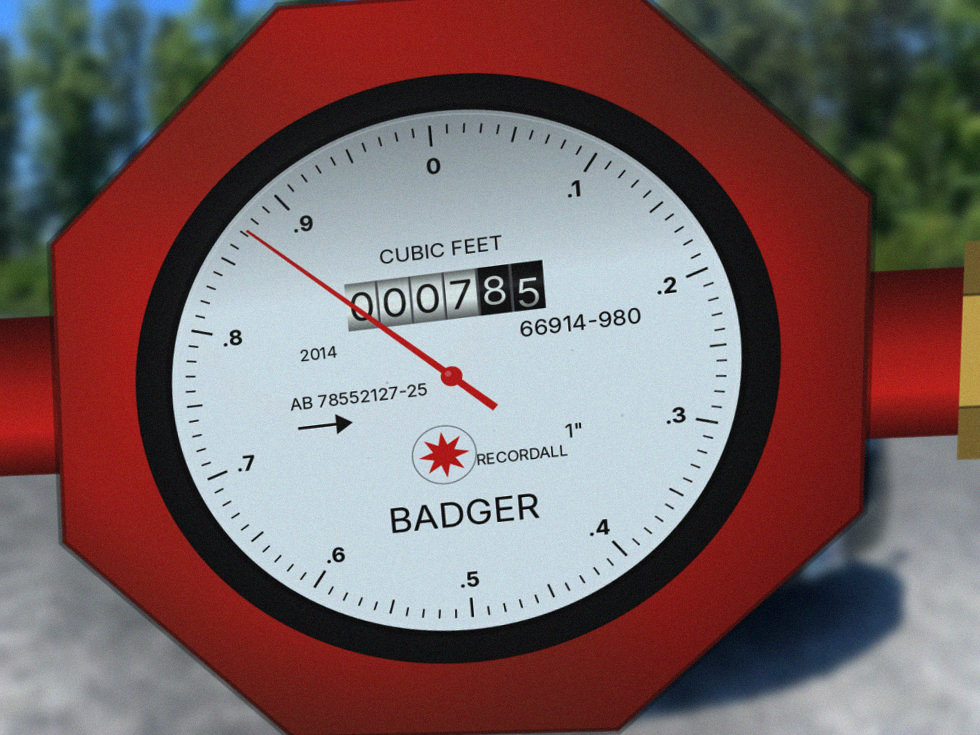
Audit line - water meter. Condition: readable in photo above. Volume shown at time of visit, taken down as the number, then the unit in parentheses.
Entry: 784.87 (ft³)
